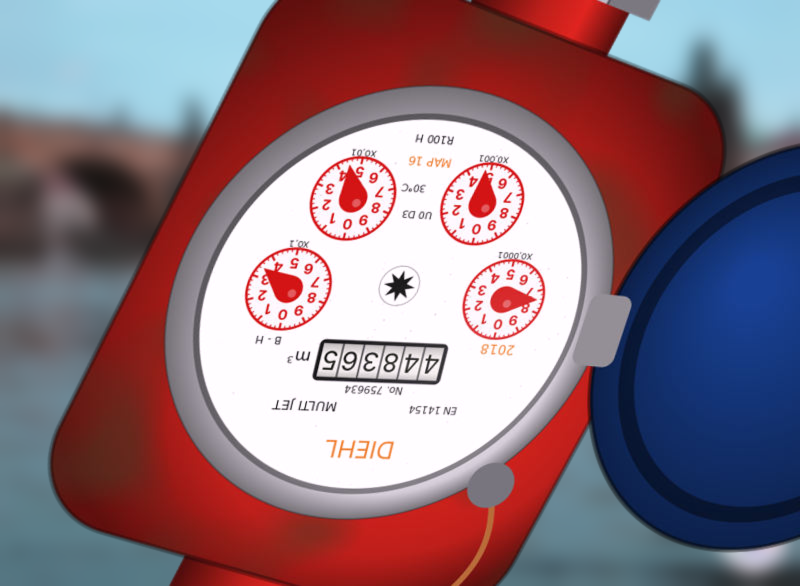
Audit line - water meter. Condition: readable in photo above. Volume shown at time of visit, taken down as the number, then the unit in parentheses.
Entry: 448365.3447 (m³)
